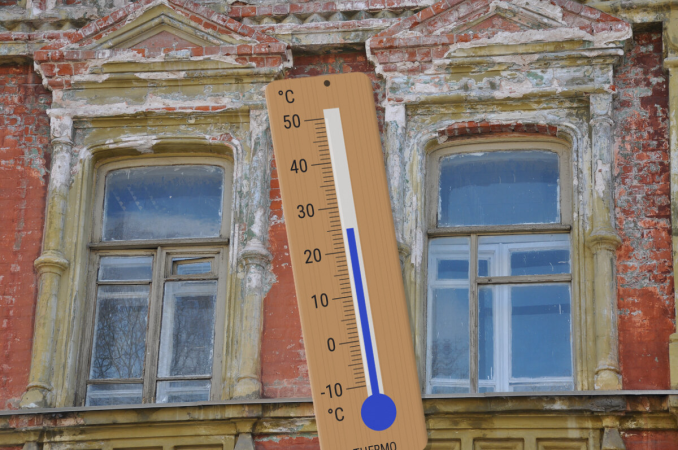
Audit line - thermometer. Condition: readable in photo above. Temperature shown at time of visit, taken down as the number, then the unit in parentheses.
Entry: 25 (°C)
